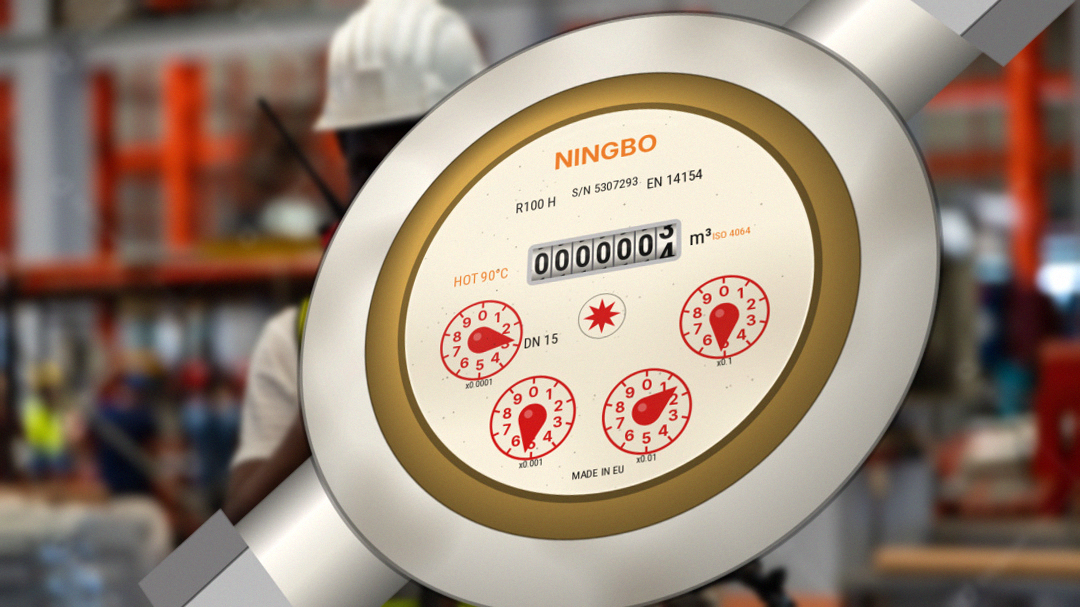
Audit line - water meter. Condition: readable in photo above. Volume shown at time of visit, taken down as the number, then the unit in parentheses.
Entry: 3.5152 (m³)
